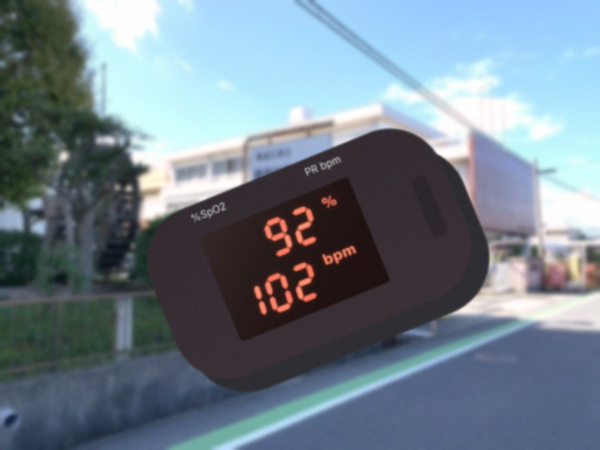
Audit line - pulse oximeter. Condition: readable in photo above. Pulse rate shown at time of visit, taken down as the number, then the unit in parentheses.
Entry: 102 (bpm)
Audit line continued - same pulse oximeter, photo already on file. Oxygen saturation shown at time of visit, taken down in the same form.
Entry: 92 (%)
